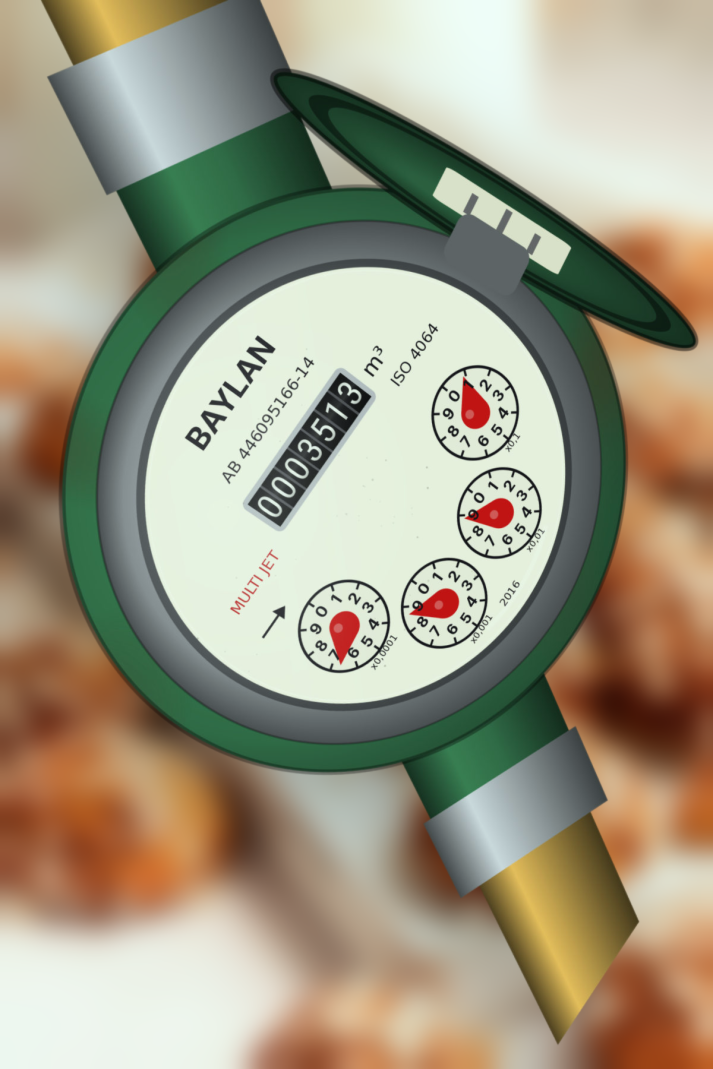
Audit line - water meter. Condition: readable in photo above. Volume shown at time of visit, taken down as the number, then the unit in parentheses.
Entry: 3513.0886 (m³)
